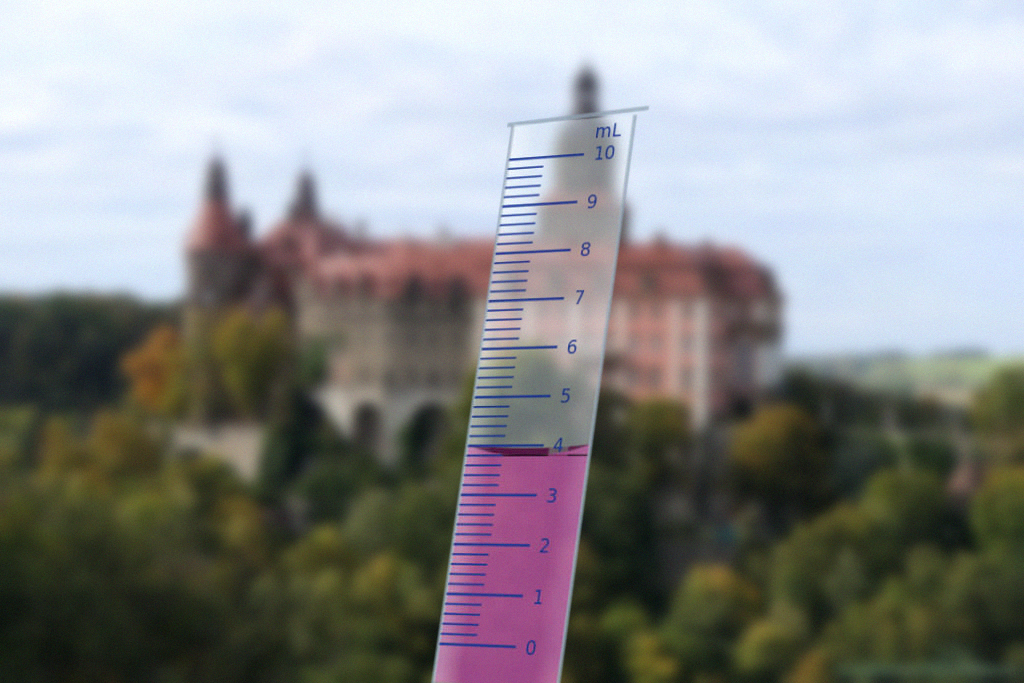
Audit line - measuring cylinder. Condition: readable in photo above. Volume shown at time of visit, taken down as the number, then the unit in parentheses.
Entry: 3.8 (mL)
